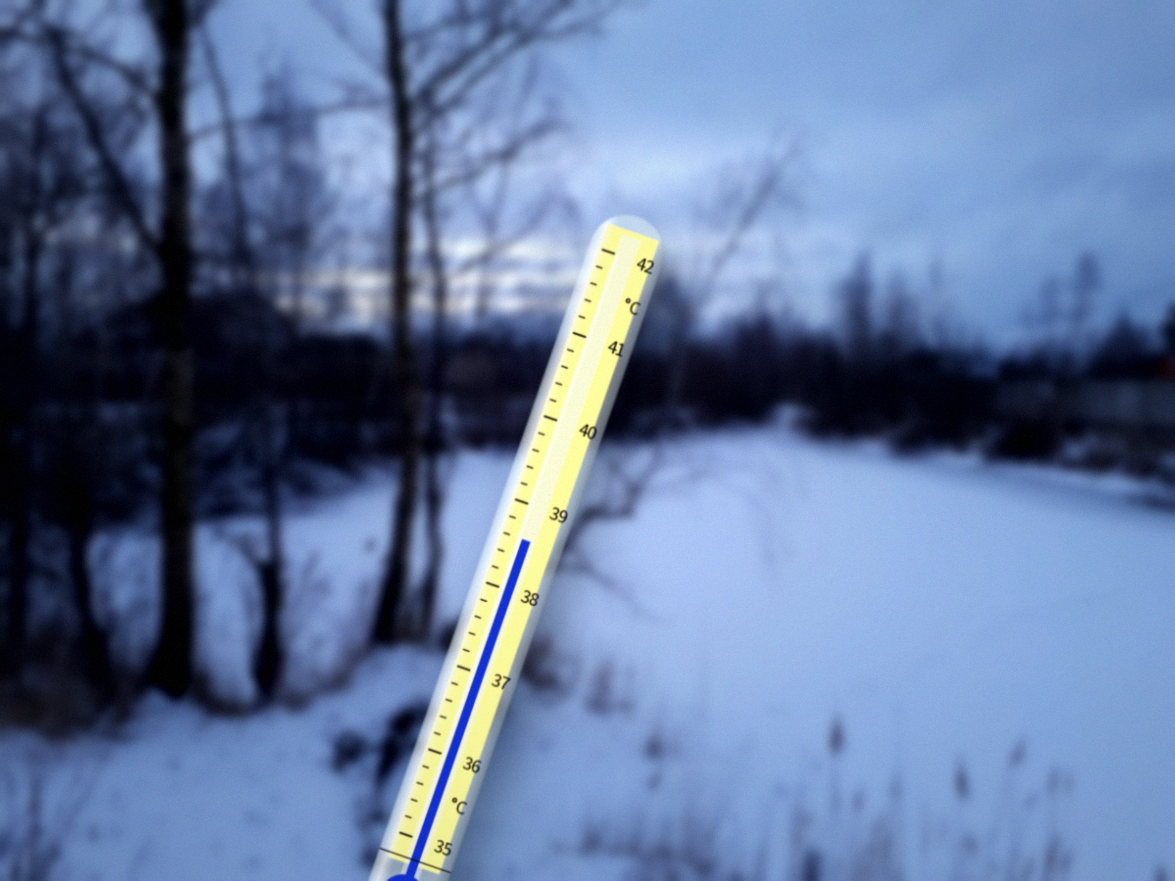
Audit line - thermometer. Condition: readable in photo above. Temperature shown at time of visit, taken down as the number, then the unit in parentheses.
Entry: 38.6 (°C)
